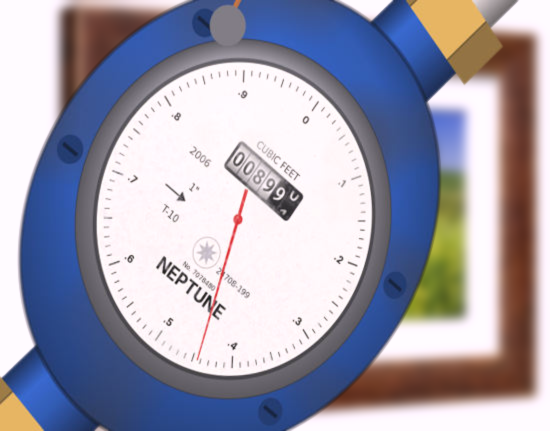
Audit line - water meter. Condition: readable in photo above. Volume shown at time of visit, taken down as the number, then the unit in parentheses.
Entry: 8990.44 (ft³)
